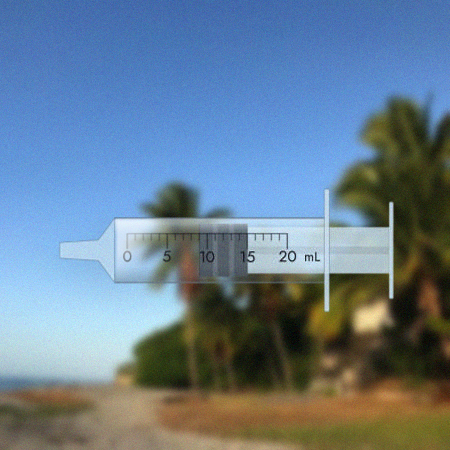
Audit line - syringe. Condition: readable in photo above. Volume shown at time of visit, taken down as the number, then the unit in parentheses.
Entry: 9 (mL)
